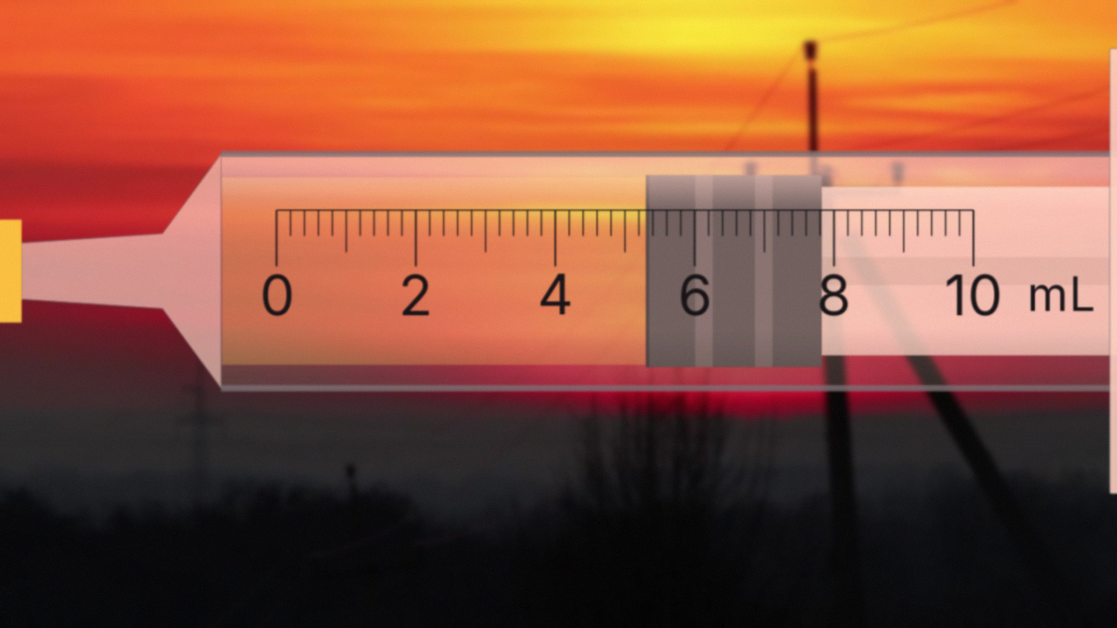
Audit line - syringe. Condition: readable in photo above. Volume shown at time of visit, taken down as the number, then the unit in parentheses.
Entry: 5.3 (mL)
